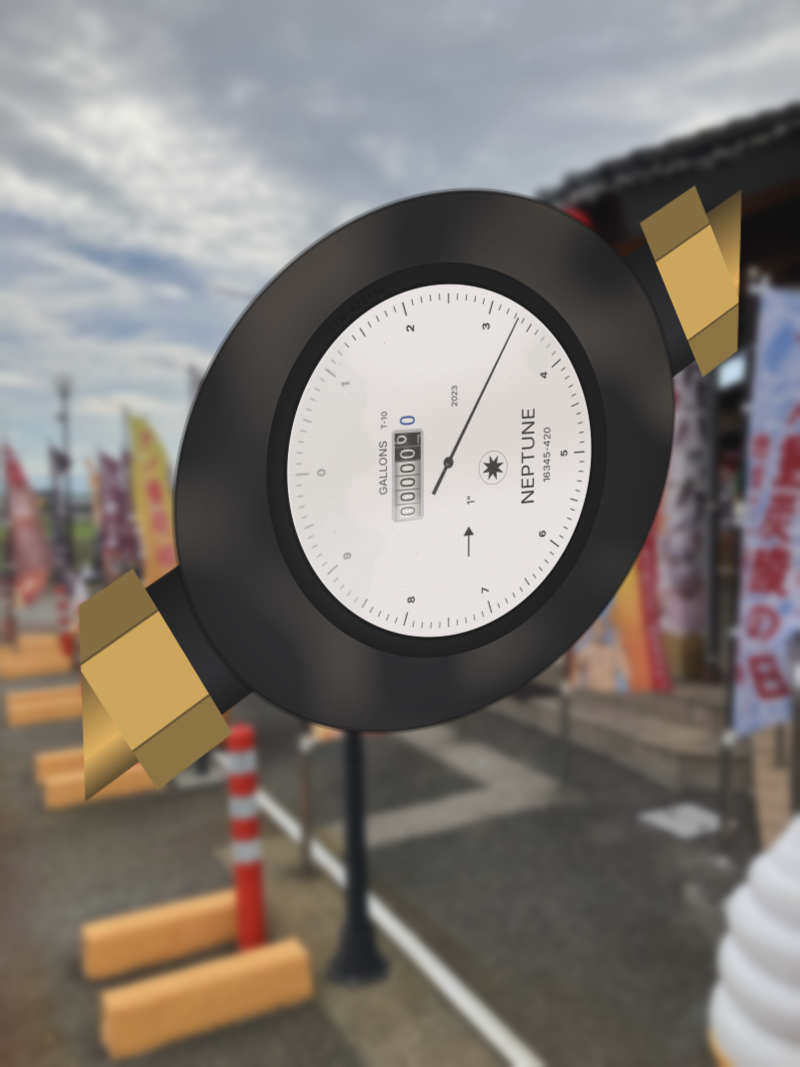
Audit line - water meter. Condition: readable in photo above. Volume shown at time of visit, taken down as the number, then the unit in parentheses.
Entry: 63.3 (gal)
